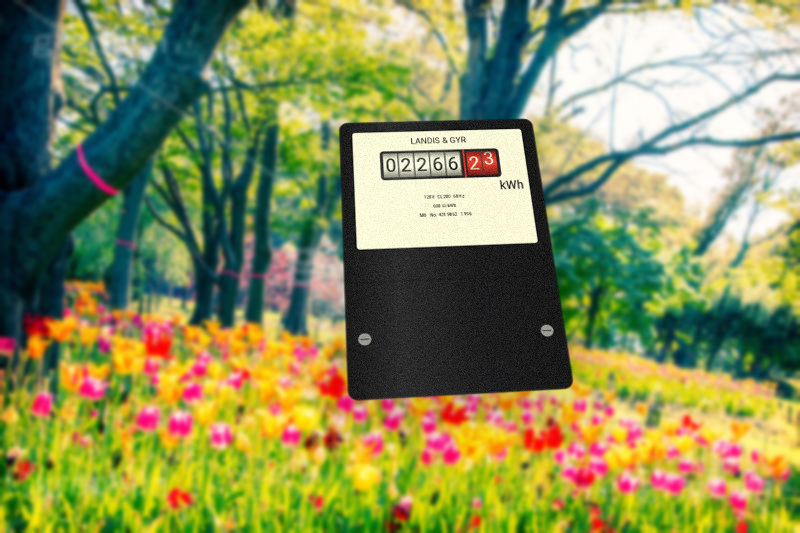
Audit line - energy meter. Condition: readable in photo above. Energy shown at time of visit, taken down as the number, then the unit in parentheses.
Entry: 2266.23 (kWh)
